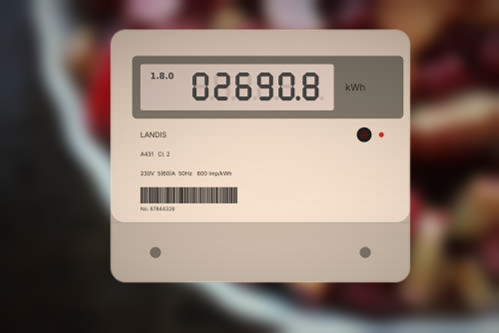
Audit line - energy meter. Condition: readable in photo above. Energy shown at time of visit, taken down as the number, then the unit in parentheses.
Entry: 2690.8 (kWh)
